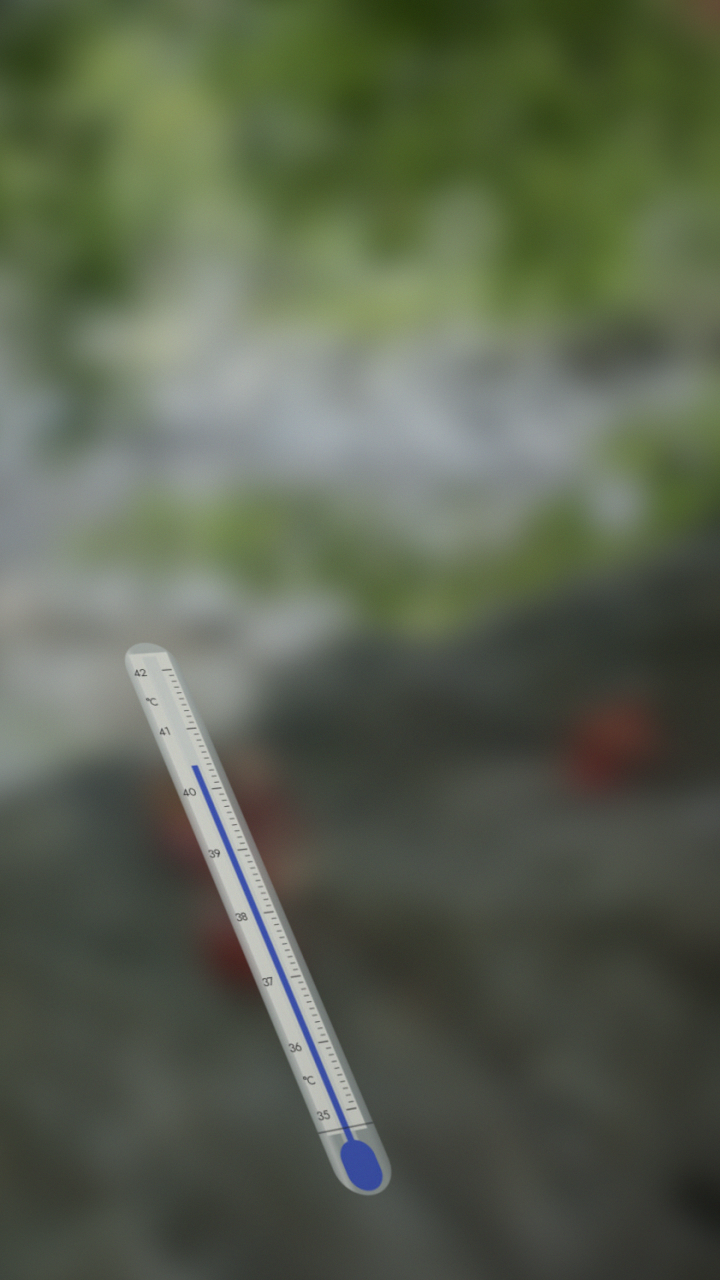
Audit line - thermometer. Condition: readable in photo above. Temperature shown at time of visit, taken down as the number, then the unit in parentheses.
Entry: 40.4 (°C)
